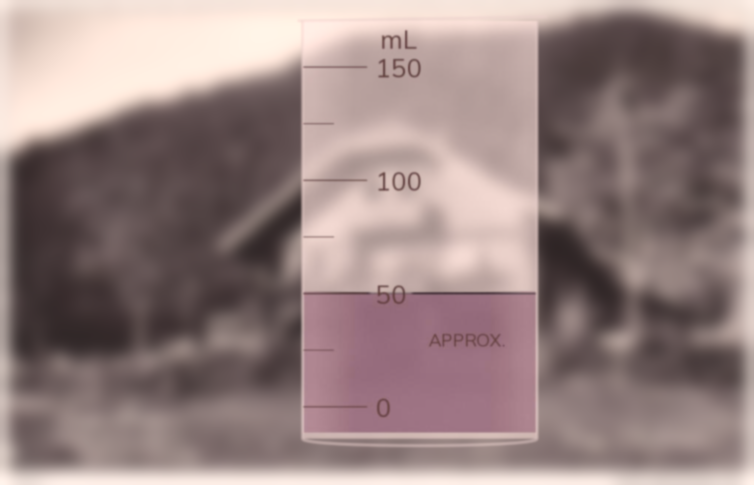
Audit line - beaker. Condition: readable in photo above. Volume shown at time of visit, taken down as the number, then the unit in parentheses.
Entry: 50 (mL)
